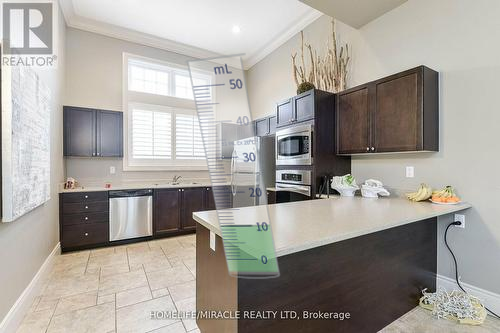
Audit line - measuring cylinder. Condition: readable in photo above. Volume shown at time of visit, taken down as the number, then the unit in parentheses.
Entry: 10 (mL)
